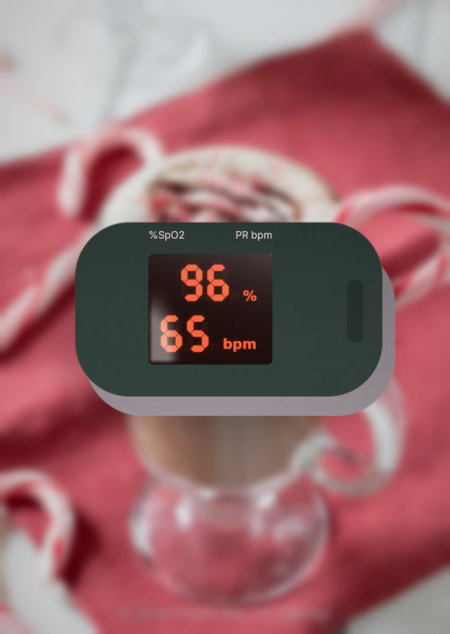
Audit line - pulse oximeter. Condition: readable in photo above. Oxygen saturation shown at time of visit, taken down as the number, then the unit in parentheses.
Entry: 96 (%)
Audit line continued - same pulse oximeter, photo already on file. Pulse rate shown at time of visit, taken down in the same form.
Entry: 65 (bpm)
